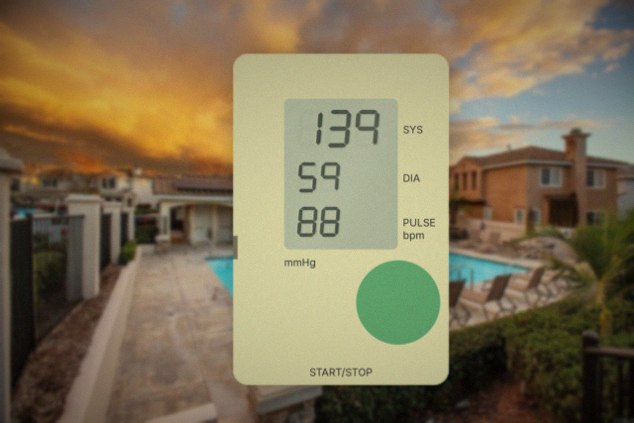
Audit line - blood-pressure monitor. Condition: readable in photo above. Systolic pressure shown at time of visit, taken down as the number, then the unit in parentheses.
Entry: 139 (mmHg)
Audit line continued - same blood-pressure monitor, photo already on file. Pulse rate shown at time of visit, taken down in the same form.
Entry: 88 (bpm)
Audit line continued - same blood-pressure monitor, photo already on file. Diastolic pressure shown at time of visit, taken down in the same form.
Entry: 59 (mmHg)
